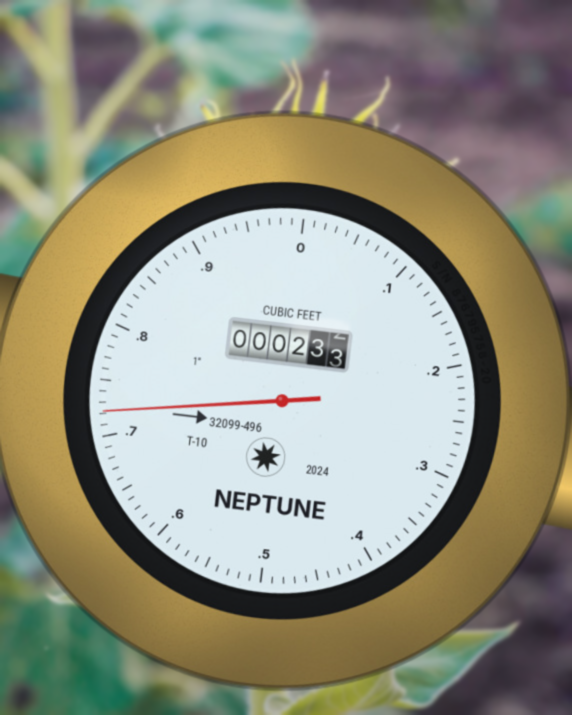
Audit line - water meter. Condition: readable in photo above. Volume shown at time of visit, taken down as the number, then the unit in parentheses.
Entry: 232.72 (ft³)
